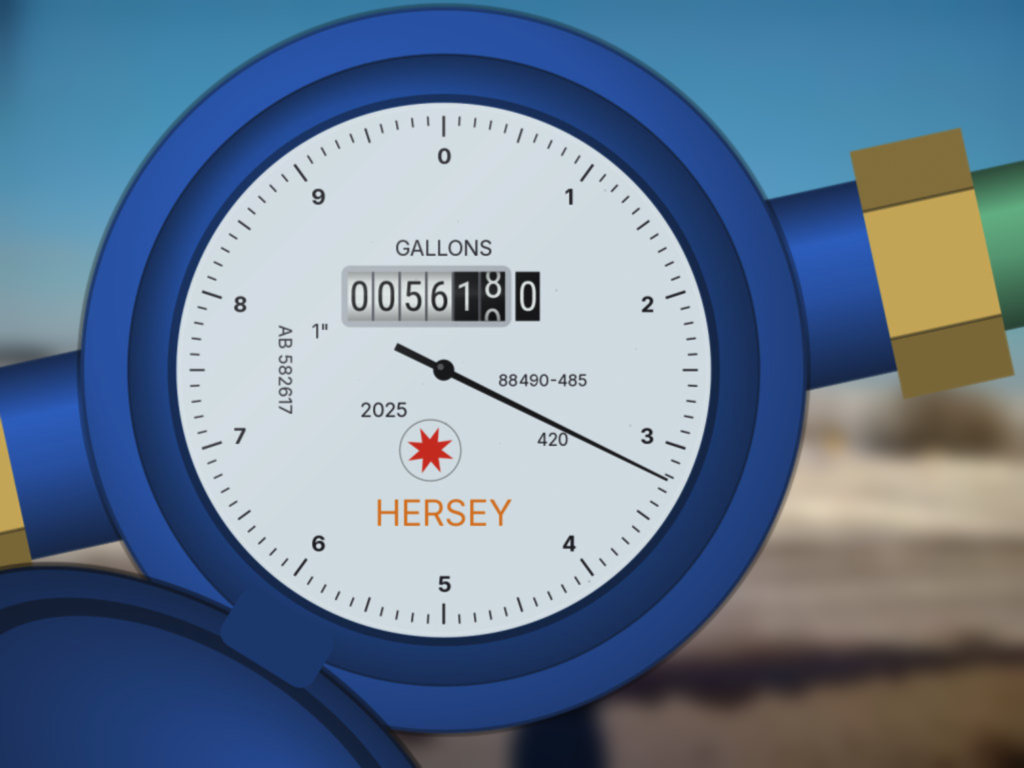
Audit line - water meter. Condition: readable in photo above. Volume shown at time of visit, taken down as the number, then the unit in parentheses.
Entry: 56183.2 (gal)
